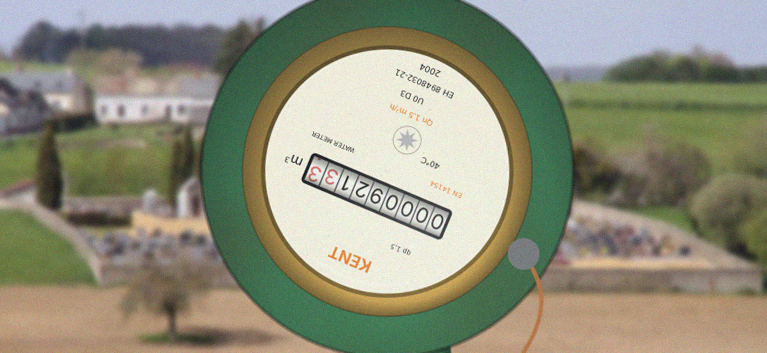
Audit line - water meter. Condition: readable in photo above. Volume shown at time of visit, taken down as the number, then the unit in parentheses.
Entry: 921.33 (m³)
